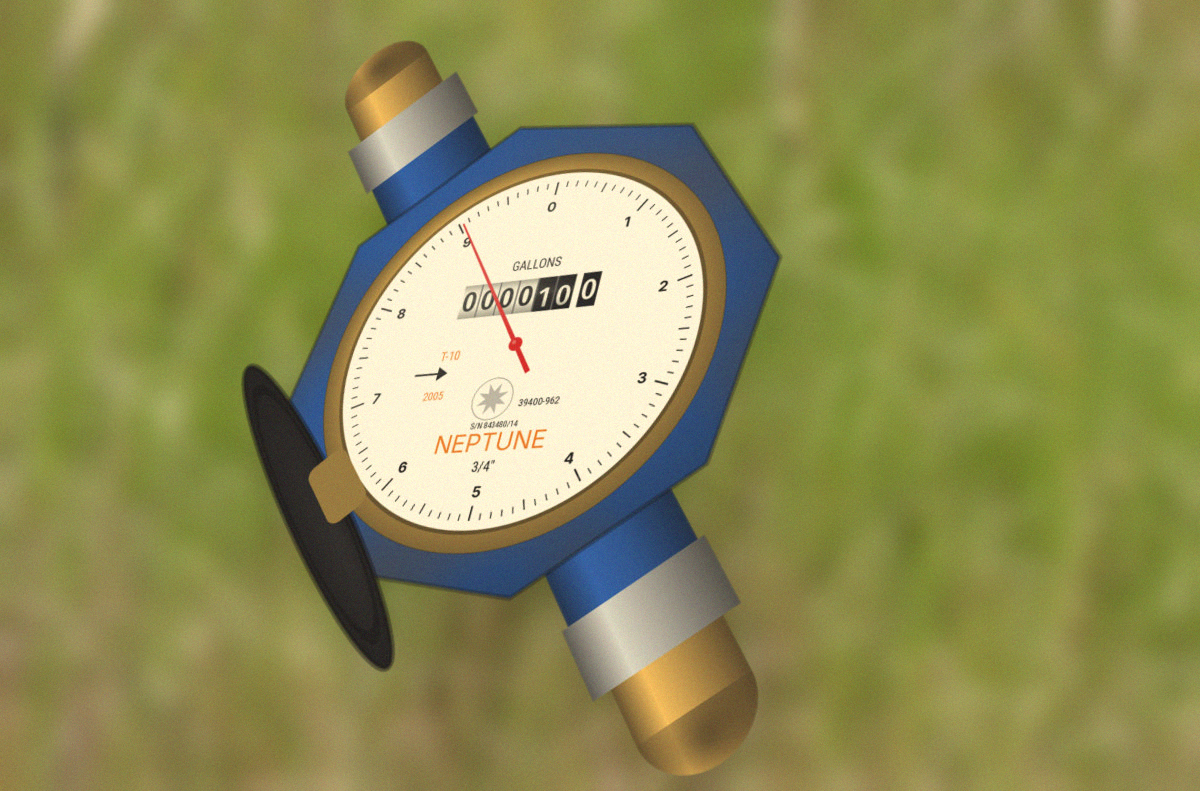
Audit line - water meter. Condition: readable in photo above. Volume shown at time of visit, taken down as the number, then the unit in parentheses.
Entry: 99.0 (gal)
